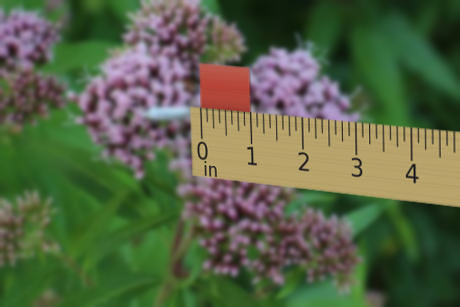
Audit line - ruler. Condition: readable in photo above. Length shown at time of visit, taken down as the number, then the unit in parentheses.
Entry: 1 (in)
